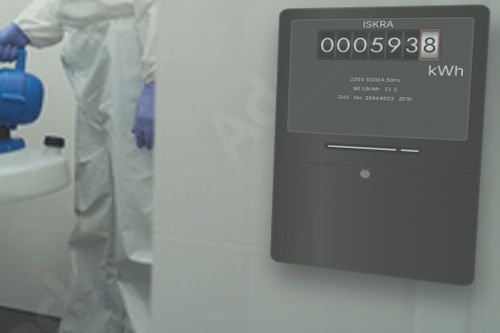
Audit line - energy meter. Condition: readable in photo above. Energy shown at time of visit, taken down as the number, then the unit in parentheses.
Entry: 593.8 (kWh)
